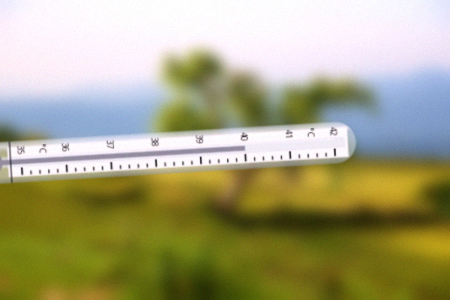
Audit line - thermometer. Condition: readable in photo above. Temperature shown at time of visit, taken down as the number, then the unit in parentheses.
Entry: 40 (°C)
